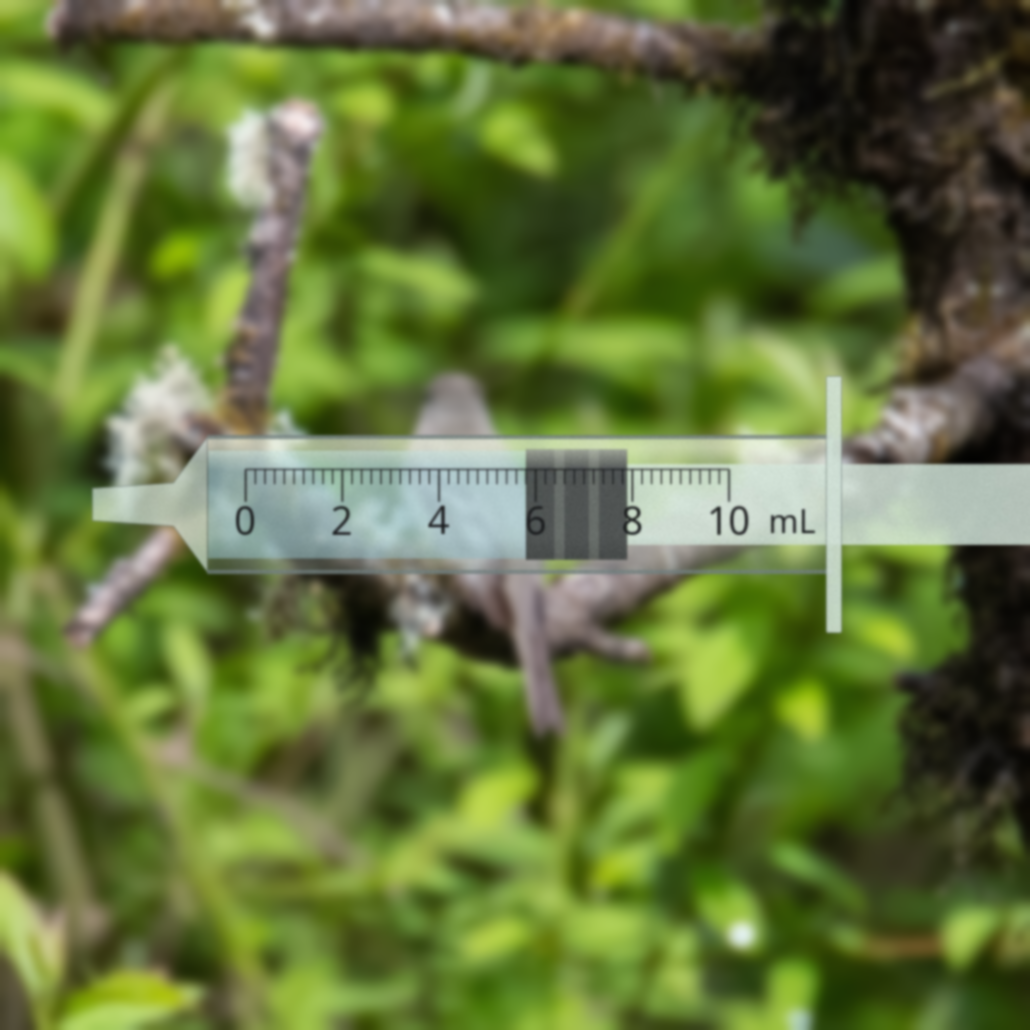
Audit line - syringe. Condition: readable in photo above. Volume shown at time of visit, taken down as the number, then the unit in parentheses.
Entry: 5.8 (mL)
